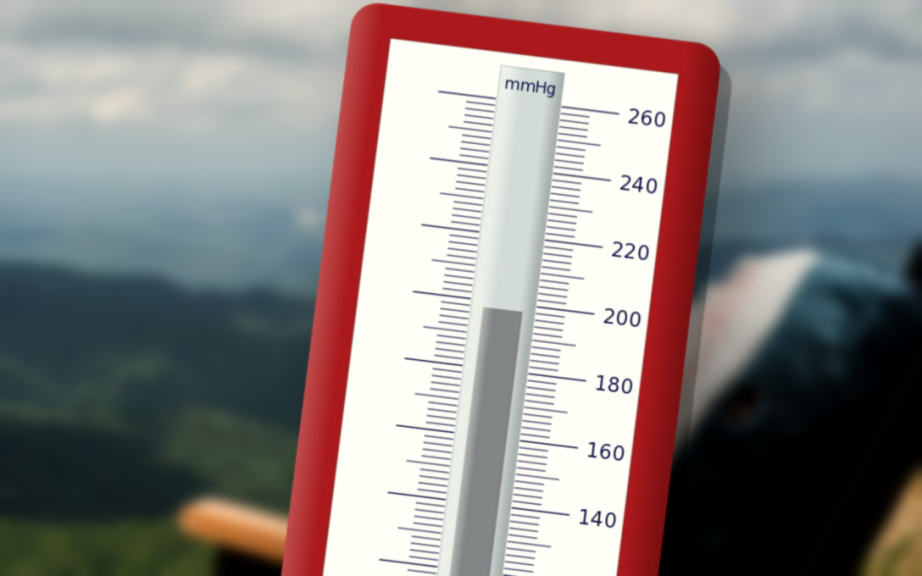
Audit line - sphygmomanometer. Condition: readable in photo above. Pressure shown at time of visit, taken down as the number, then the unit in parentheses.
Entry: 198 (mmHg)
